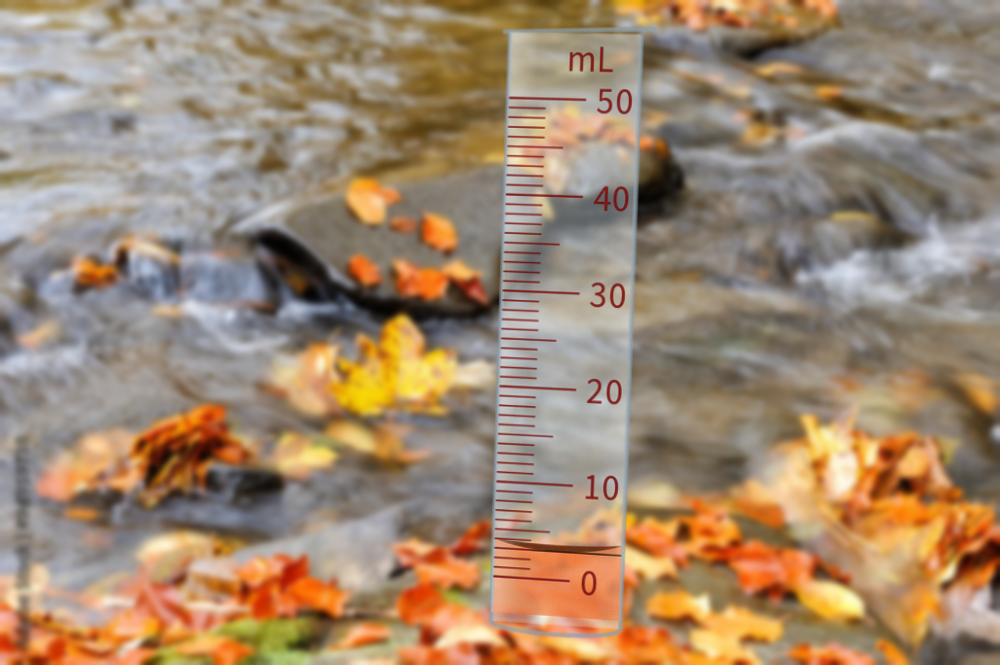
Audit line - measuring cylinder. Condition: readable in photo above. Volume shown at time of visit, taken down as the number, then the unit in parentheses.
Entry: 3 (mL)
